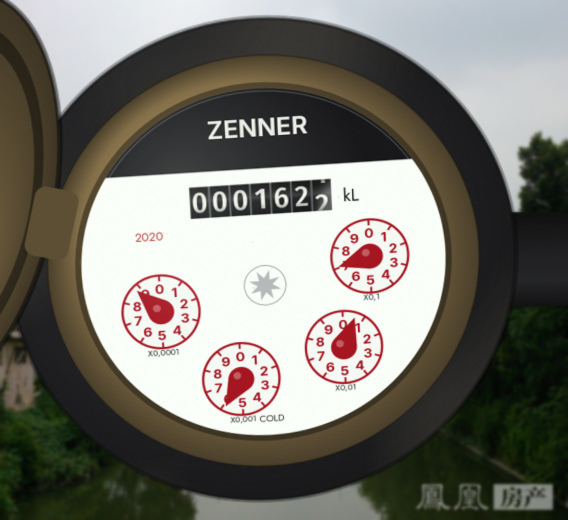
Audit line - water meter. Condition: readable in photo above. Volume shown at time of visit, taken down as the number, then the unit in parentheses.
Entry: 1621.7058 (kL)
